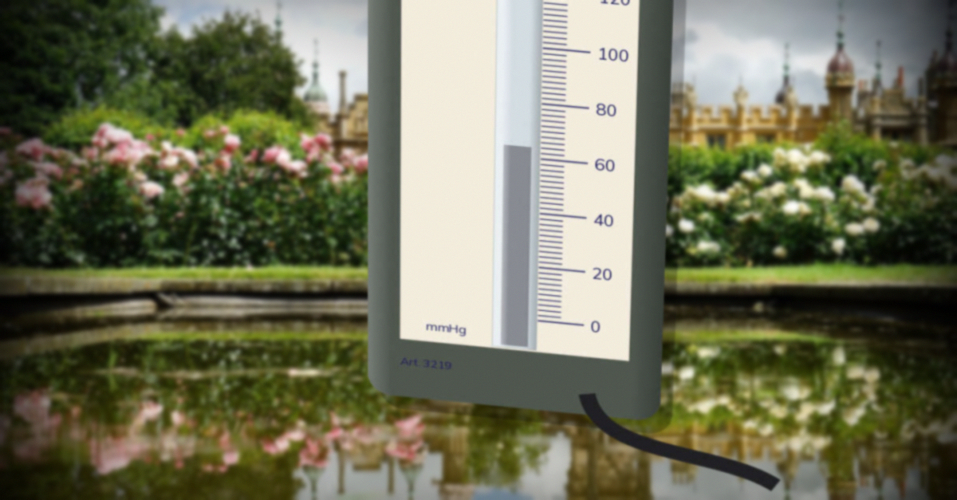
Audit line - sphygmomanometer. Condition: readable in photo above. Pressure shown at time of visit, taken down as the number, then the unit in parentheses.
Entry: 64 (mmHg)
